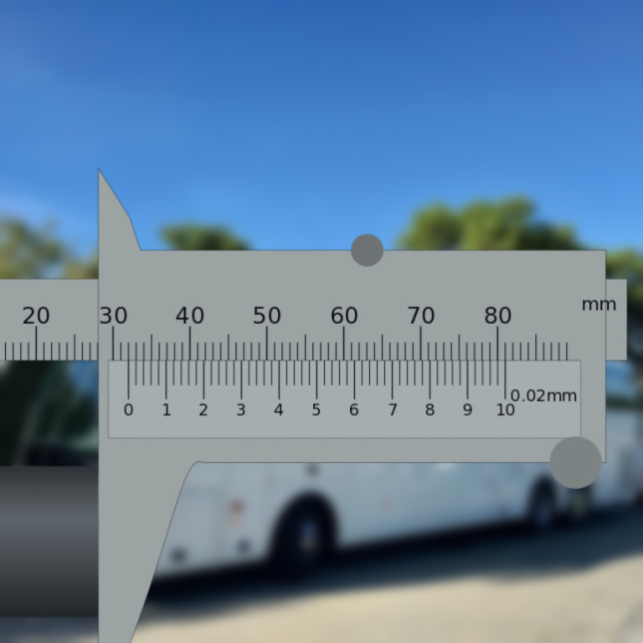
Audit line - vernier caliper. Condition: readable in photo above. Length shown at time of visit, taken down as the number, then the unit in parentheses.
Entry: 32.0 (mm)
